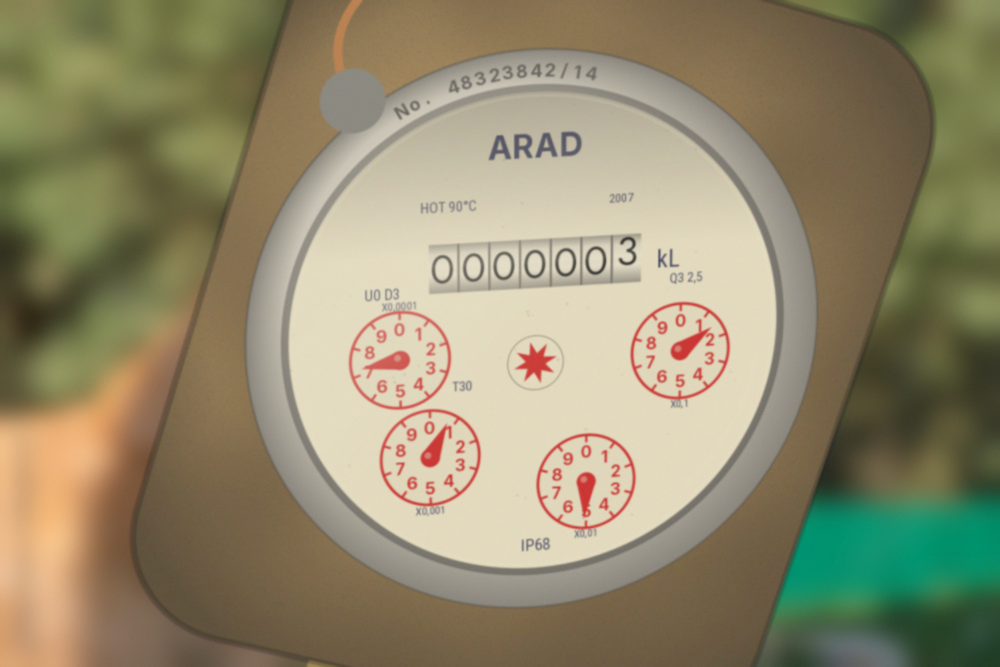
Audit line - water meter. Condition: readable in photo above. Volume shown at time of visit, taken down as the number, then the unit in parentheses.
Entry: 3.1507 (kL)
